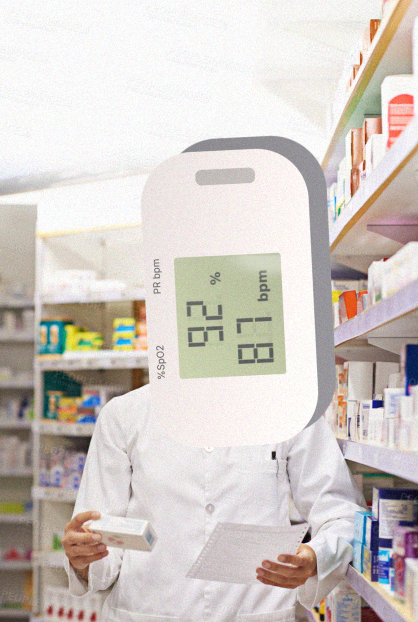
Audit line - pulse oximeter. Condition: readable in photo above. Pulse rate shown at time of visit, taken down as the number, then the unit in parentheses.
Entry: 87 (bpm)
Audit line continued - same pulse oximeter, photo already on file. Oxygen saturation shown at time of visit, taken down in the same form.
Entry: 92 (%)
